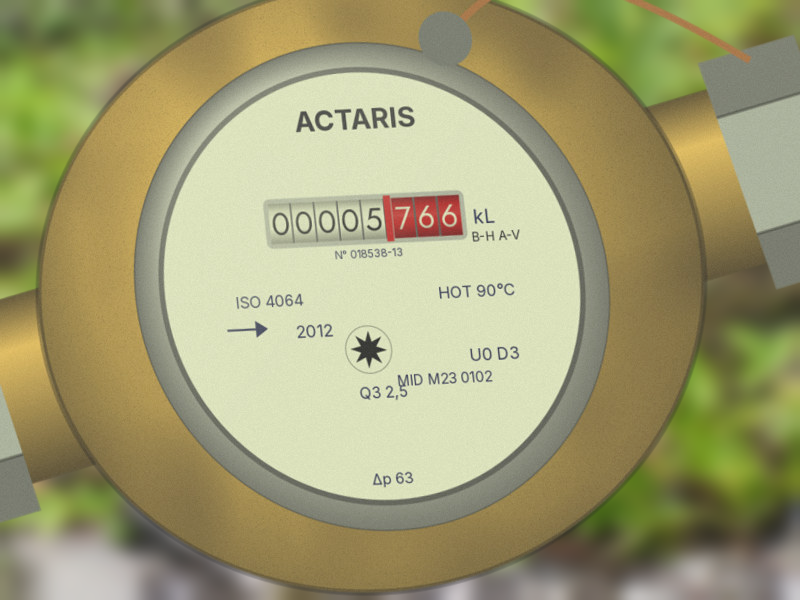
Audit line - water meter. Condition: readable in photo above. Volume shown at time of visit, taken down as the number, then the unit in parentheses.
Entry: 5.766 (kL)
